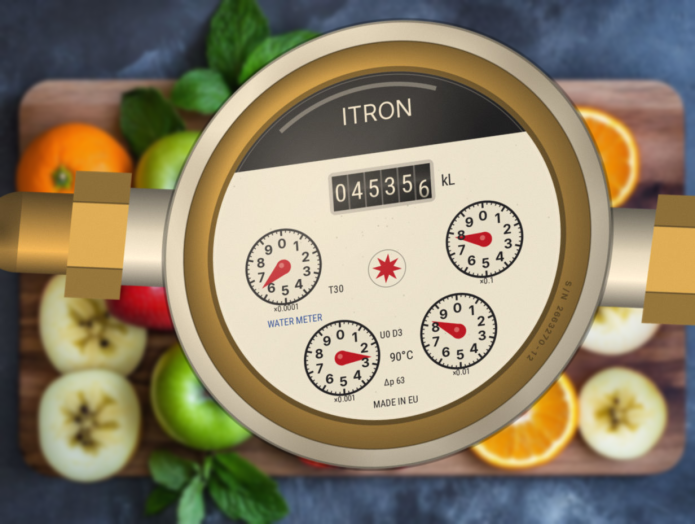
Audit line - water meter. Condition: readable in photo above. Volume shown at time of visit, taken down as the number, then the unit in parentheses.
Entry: 45355.7826 (kL)
